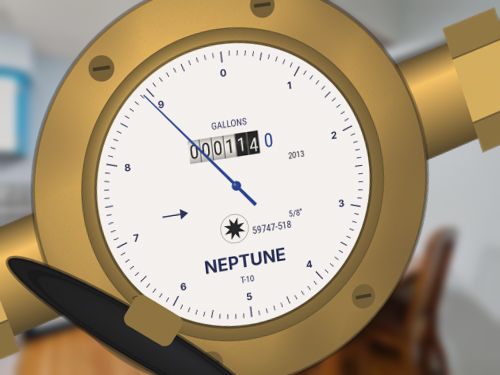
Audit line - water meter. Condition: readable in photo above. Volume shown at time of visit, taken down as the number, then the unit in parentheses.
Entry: 1138.9 (gal)
